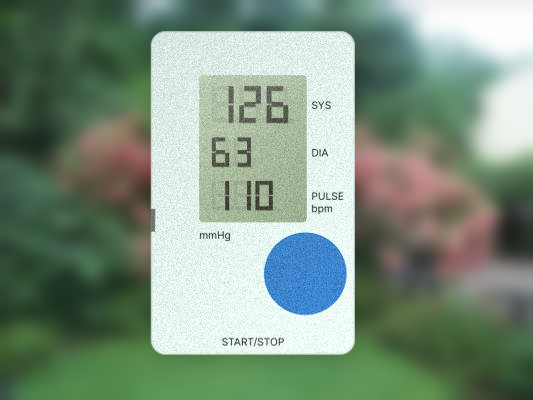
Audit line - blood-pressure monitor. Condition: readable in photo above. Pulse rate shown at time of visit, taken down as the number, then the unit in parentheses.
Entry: 110 (bpm)
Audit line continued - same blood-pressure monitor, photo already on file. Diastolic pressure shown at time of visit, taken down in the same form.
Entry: 63 (mmHg)
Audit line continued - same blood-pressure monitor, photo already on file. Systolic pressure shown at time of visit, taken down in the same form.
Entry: 126 (mmHg)
